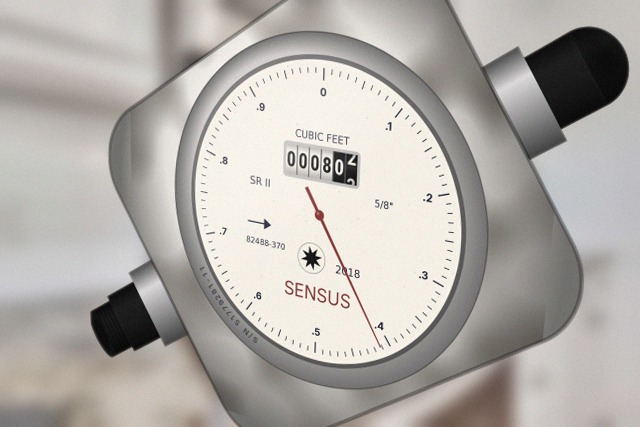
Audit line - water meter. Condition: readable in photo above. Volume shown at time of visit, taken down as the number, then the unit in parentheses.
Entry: 802.41 (ft³)
